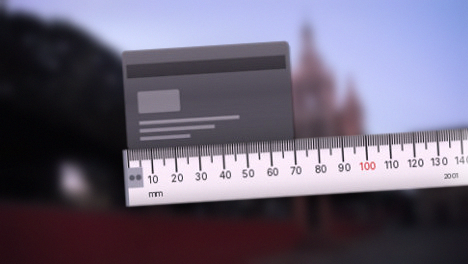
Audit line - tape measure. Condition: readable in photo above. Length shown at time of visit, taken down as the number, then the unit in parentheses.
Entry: 70 (mm)
